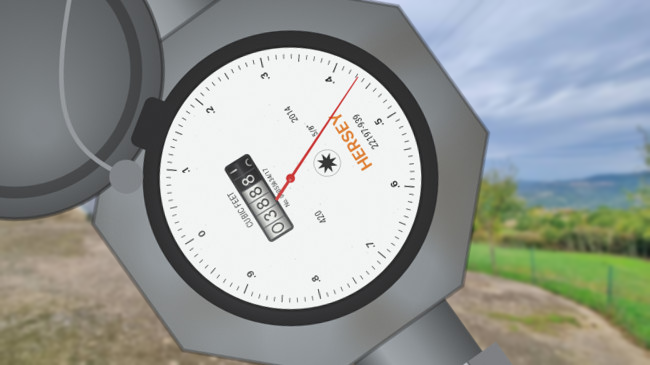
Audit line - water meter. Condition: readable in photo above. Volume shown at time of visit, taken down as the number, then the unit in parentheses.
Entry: 38881.43 (ft³)
